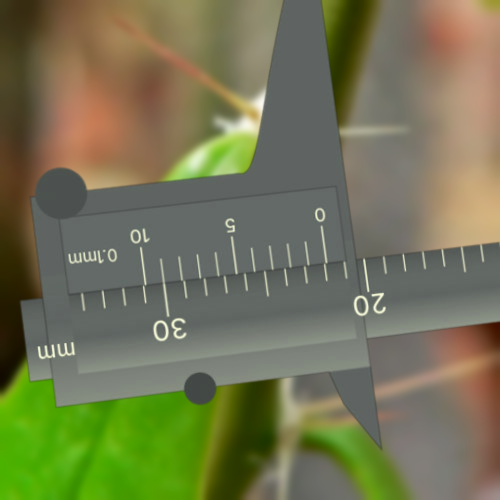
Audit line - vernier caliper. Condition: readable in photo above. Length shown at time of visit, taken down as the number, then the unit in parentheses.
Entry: 21.9 (mm)
